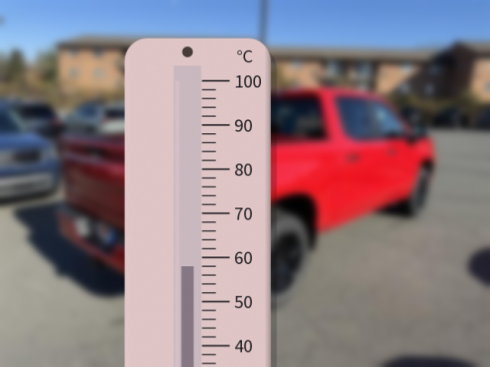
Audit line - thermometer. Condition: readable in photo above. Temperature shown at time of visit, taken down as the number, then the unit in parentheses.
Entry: 58 (°C)
